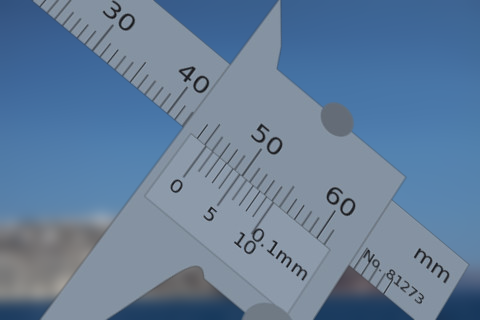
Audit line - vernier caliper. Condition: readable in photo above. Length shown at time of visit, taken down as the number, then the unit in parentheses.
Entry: 45.2 (mm)
